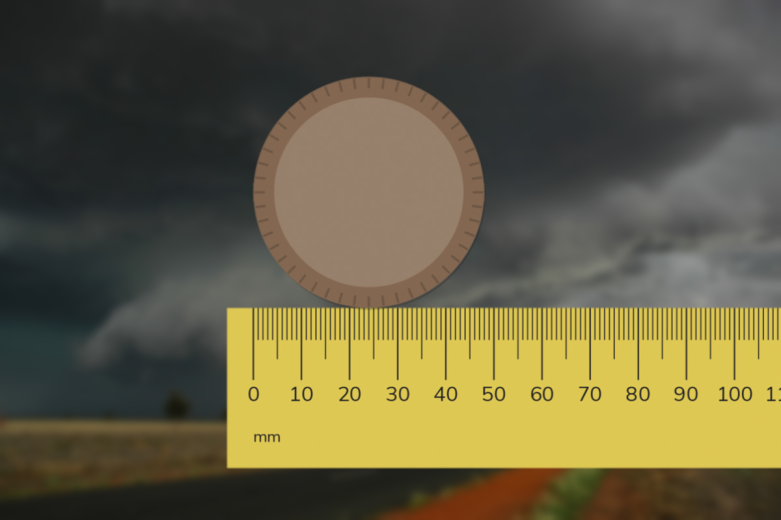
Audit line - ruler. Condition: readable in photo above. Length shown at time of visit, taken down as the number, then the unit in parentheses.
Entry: 48 (mm)
